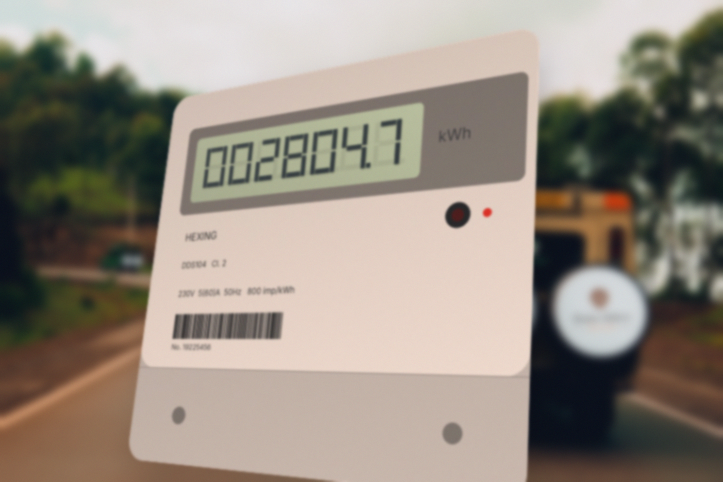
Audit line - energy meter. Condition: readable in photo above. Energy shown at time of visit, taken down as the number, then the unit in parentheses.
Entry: 2804.7 (kWh)
